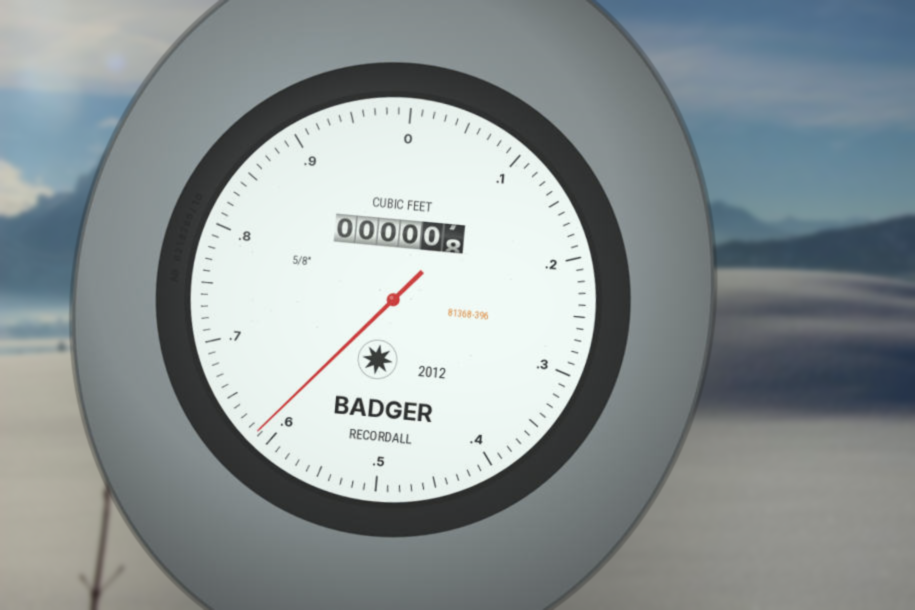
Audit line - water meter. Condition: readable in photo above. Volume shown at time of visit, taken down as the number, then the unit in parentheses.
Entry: 7.61 (ft³)
